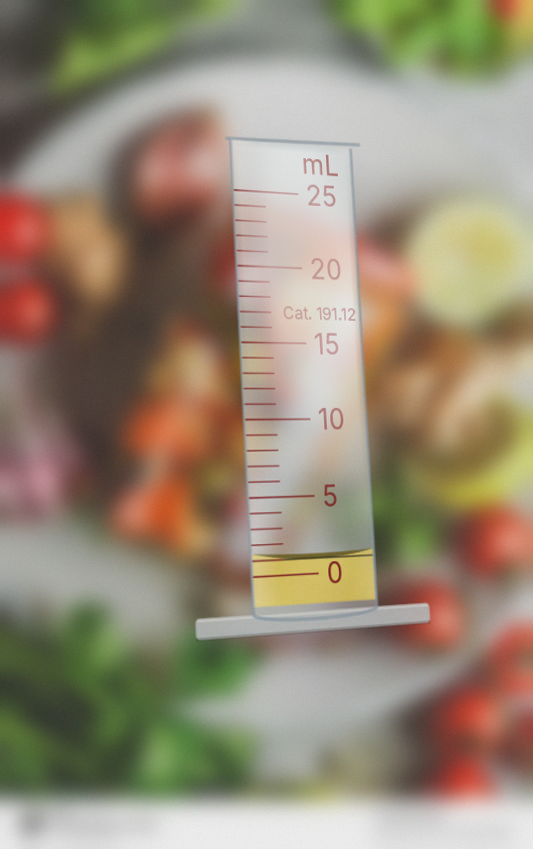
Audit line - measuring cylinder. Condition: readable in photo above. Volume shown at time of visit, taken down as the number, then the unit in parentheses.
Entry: 1 (mL)
